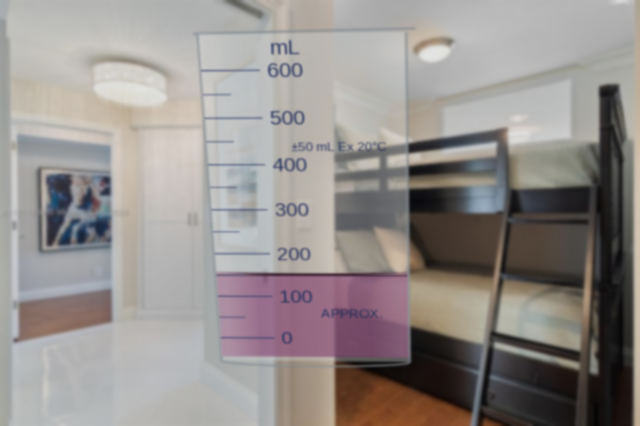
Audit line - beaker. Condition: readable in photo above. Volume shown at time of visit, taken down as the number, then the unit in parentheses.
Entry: 150 (mL)
